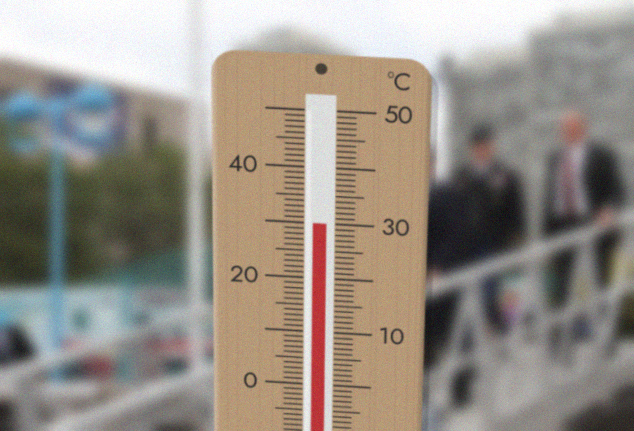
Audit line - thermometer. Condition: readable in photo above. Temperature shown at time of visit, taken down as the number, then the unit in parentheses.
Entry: 30 (°C)
